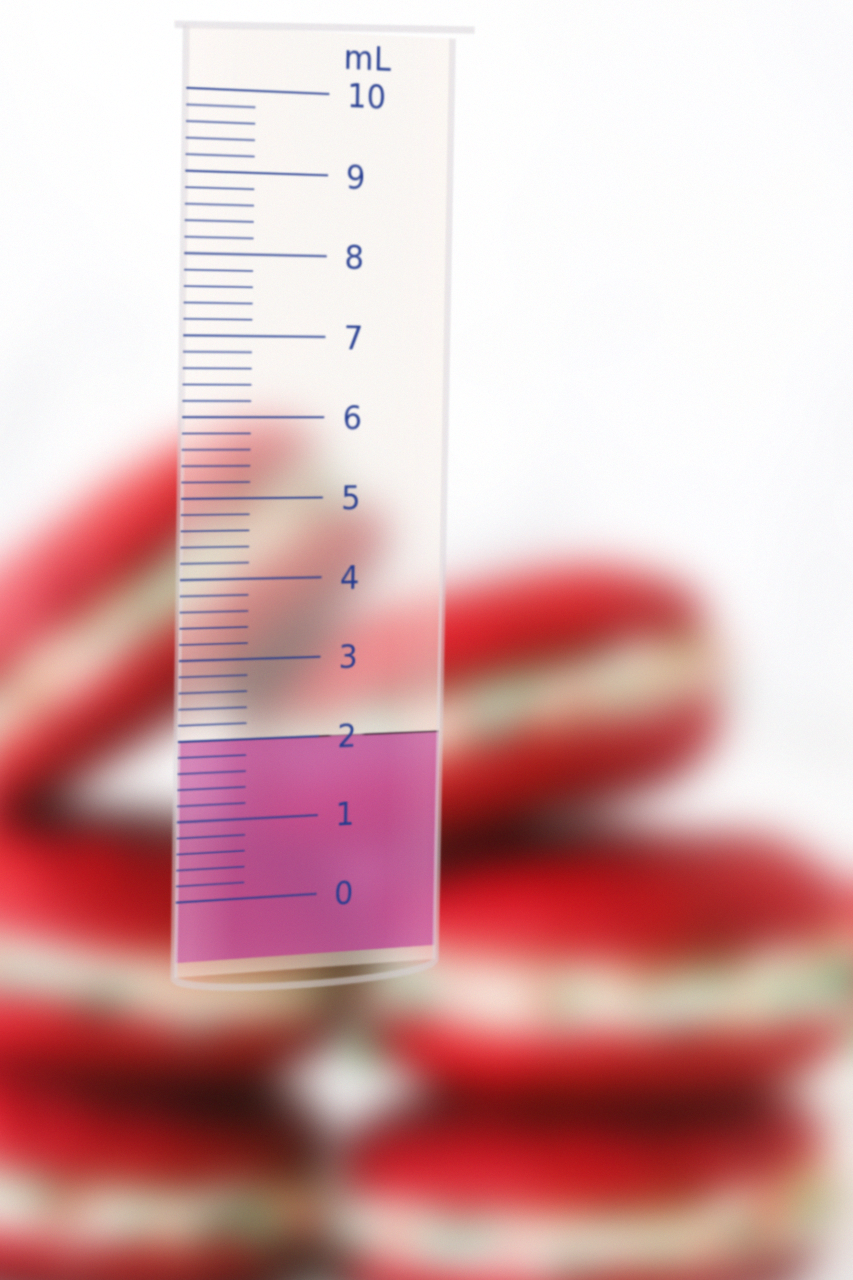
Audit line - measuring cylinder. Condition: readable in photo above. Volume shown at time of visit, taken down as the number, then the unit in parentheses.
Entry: 2 (mL)
